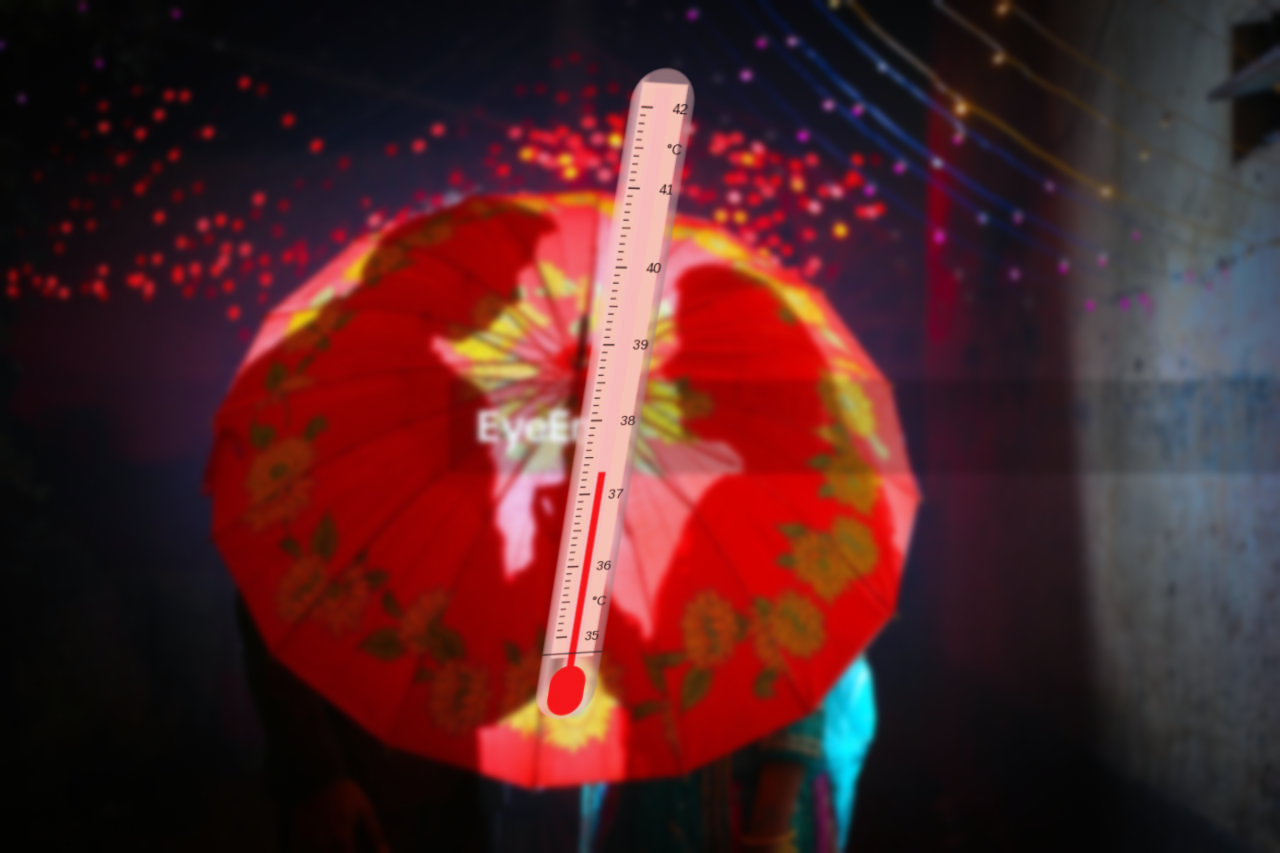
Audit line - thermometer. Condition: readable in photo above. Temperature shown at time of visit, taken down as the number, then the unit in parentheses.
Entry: 37.3 (°C)
